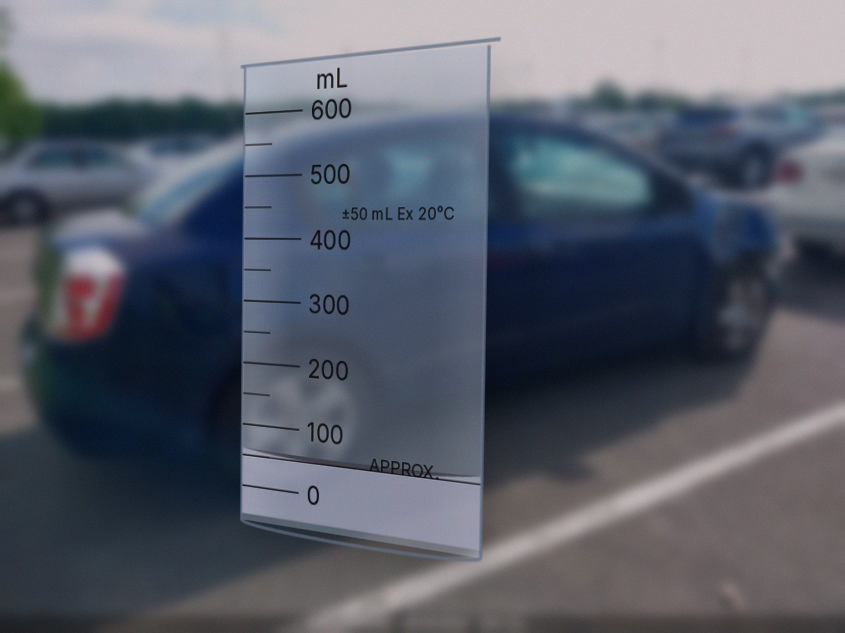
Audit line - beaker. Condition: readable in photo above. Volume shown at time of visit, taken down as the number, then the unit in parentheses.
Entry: 50 (mL)
